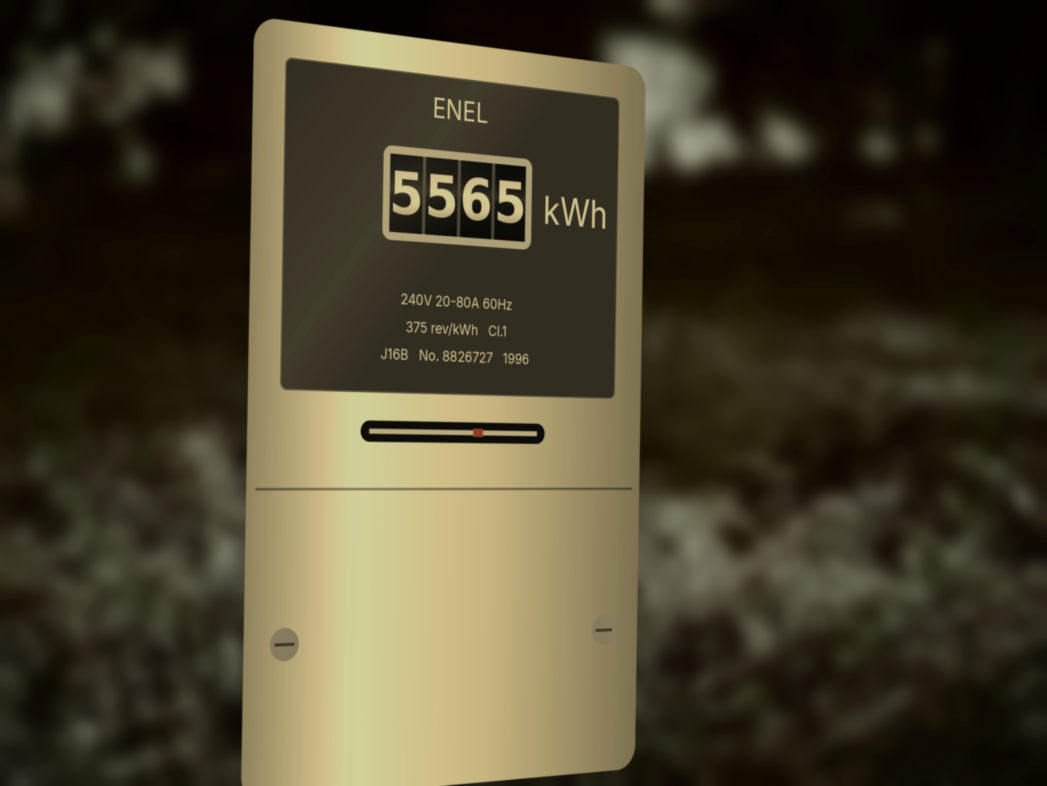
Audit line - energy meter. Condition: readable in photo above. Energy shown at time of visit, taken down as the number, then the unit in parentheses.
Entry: 5565 (kWh)
